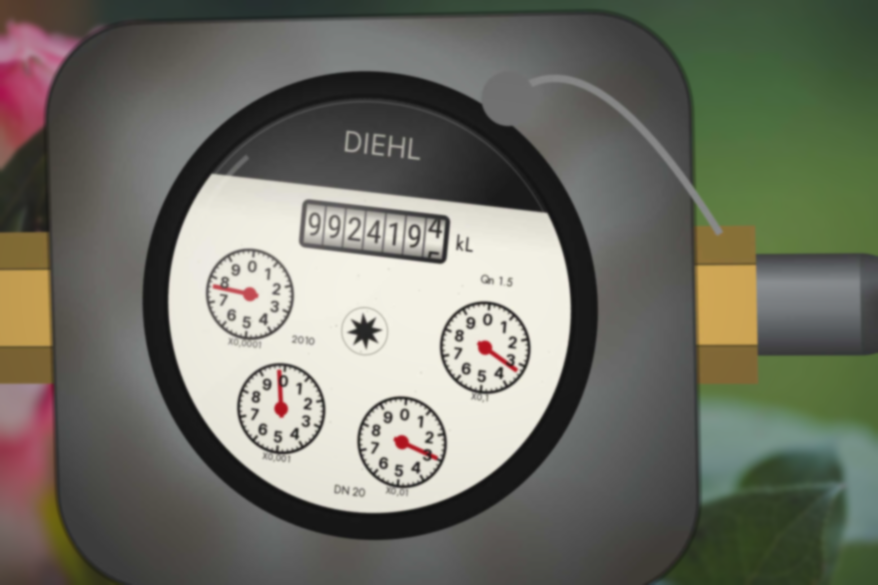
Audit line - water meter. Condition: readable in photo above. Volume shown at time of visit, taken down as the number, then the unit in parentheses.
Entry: 9924194.3297 (kL)
